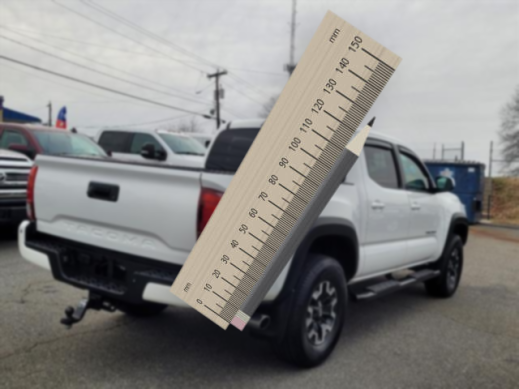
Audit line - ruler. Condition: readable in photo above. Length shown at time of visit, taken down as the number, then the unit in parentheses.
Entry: 130 (mm)
